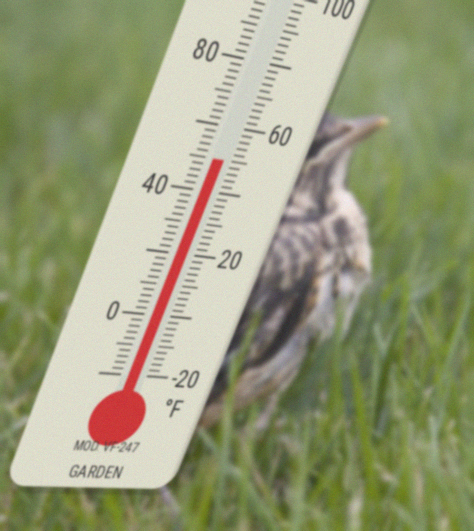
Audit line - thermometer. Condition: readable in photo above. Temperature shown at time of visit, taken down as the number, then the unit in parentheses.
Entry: 50 (°F)
